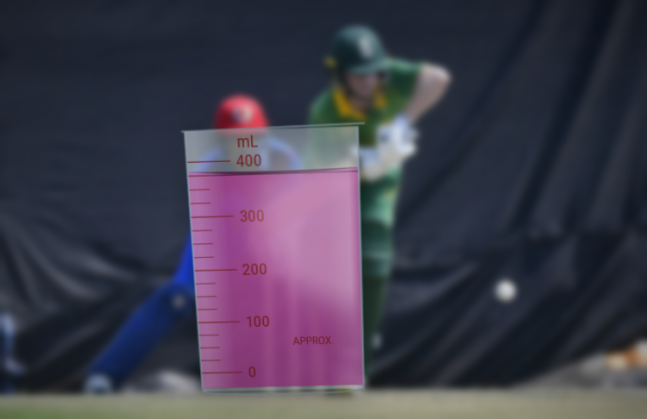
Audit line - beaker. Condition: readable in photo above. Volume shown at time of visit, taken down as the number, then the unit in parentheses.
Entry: 375 (mL)
